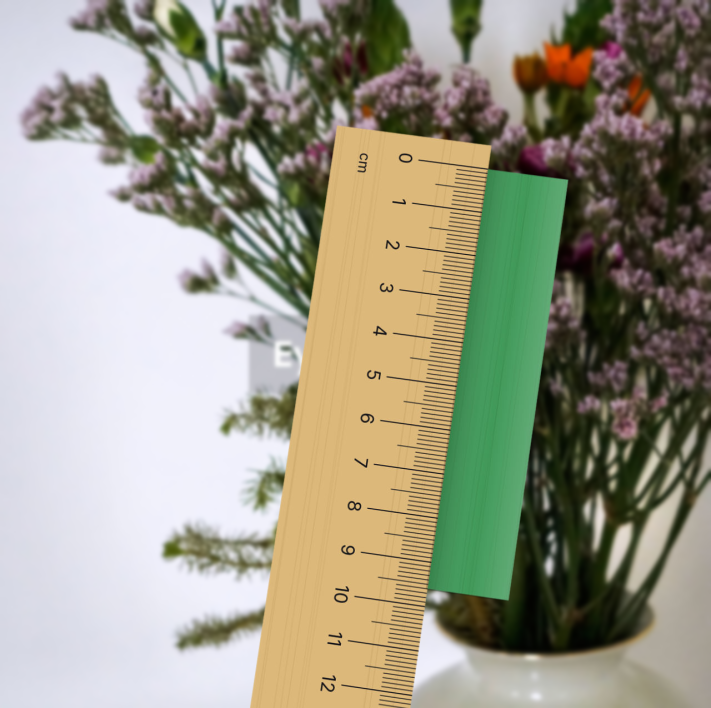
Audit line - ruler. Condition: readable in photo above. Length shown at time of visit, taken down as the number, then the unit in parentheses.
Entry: 9.6 (cm)
